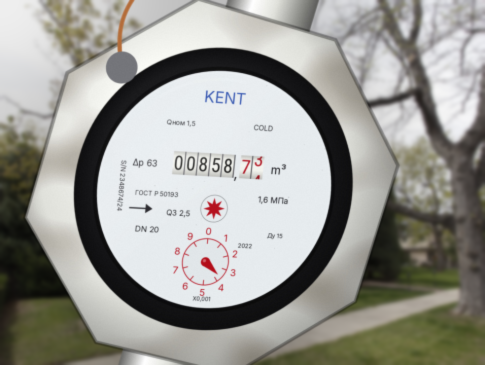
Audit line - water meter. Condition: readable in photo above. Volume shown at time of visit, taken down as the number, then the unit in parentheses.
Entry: 858.733 (m³)
